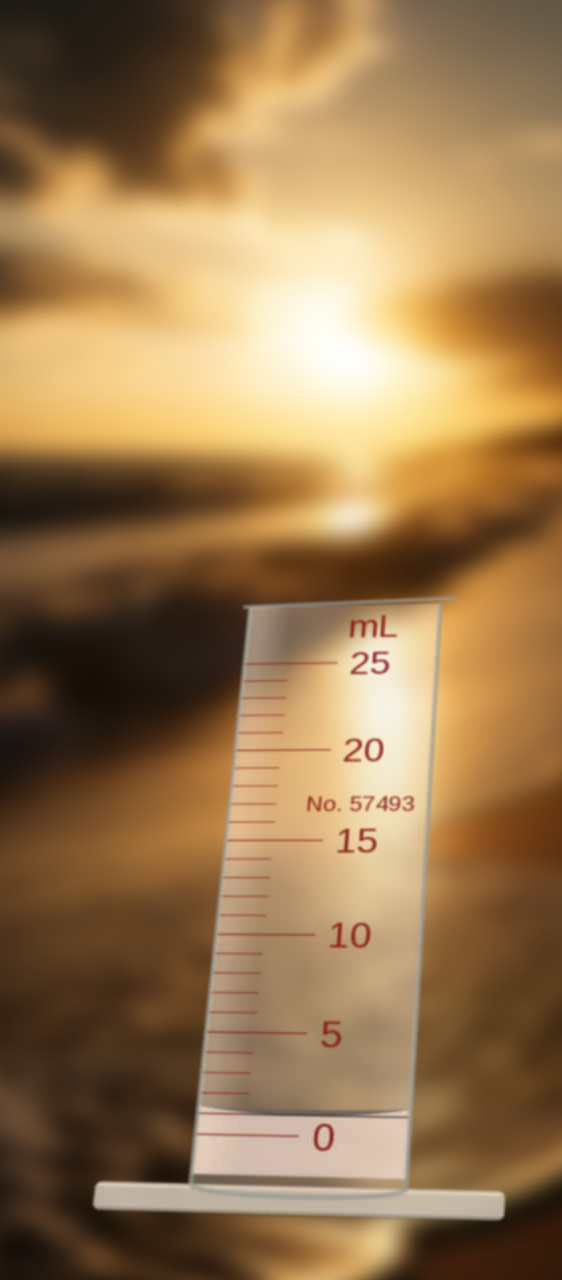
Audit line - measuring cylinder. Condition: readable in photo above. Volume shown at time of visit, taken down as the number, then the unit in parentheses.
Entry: 1 (mL)
